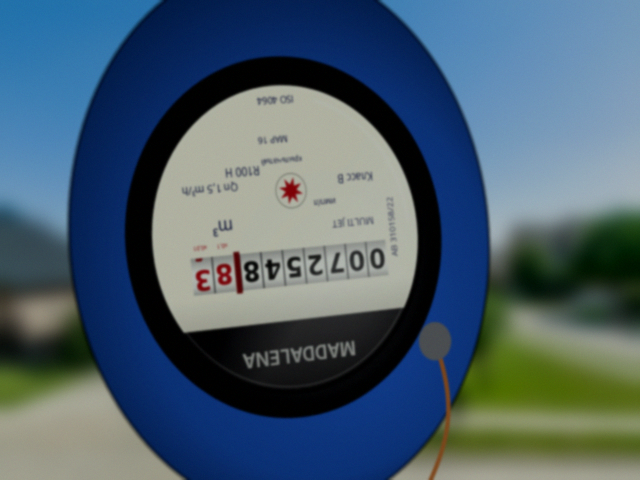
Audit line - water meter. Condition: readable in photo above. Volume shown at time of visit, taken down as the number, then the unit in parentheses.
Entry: 72548.83 (m³)
